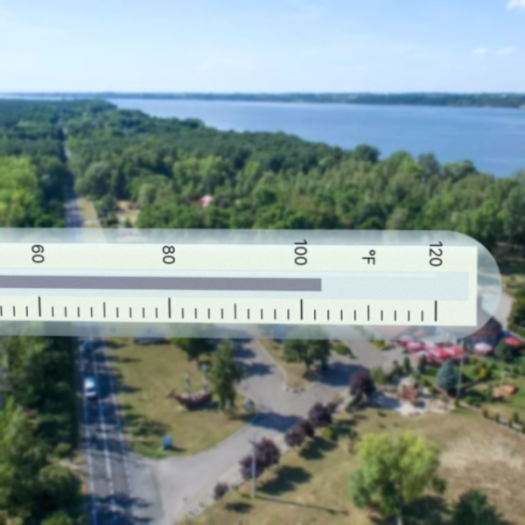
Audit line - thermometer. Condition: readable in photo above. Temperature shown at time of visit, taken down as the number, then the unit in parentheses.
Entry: 103 (°F)
